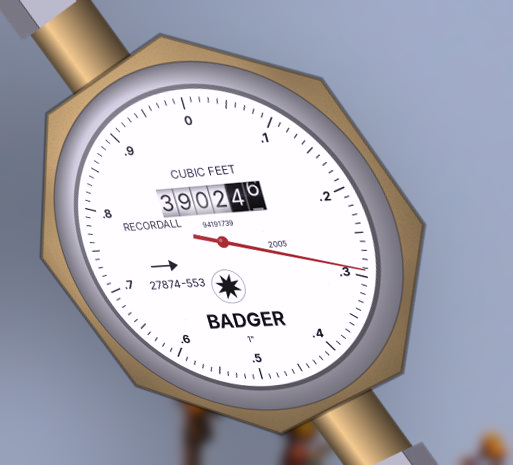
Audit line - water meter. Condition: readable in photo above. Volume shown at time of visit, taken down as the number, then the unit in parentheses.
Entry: 390246.29 (ft³)
